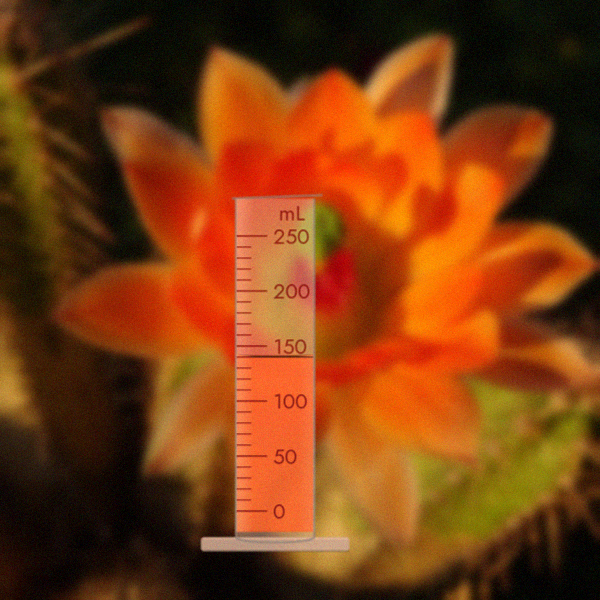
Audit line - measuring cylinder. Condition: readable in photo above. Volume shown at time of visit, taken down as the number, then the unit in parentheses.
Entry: 140 (mL)
